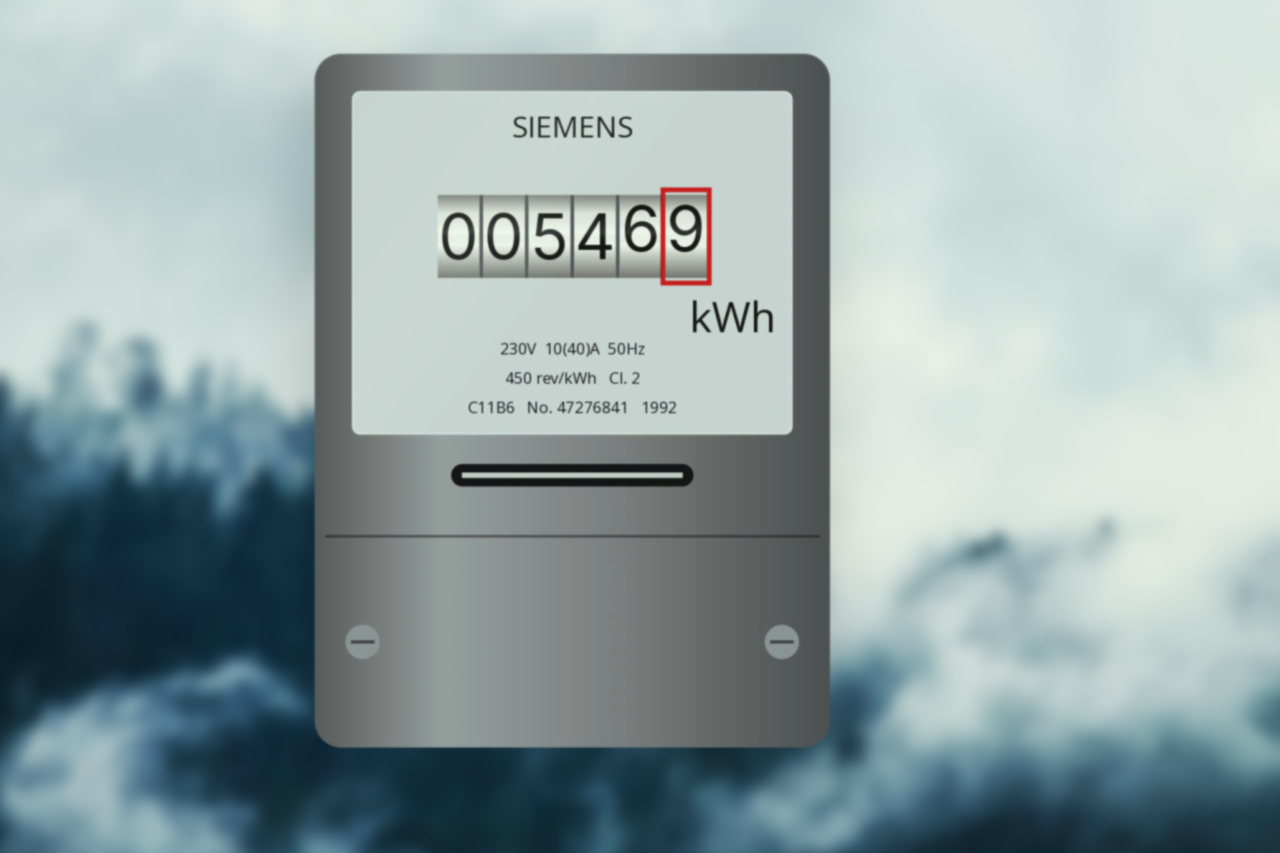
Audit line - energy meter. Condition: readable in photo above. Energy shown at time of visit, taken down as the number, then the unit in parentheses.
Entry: 546.9 (kWh)
